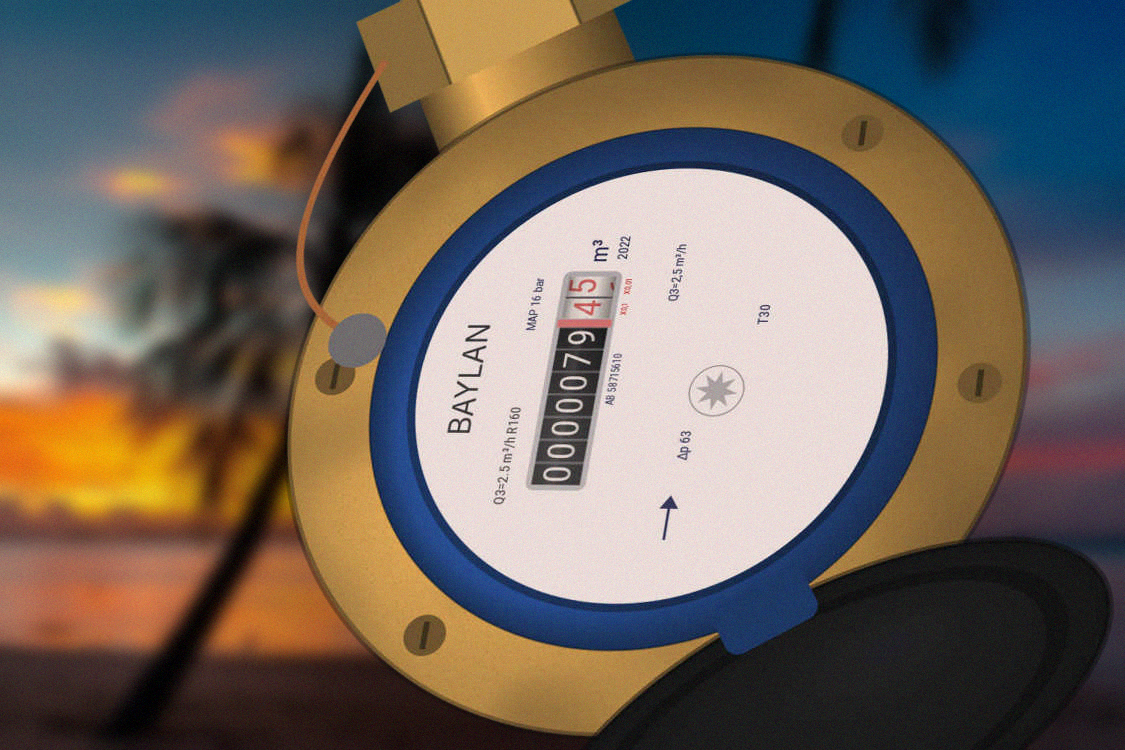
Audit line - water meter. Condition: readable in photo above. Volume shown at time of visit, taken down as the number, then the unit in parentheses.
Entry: 79.45 (m³)
